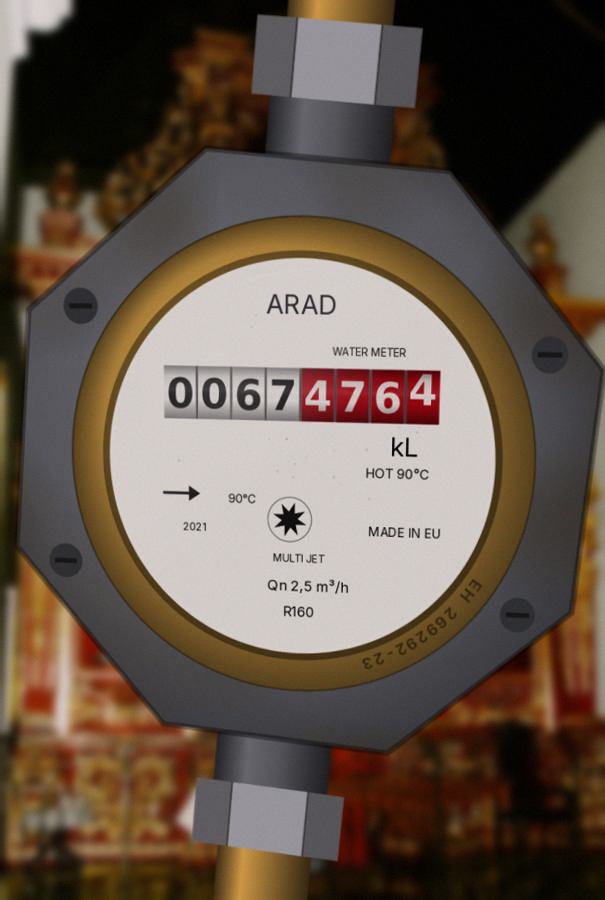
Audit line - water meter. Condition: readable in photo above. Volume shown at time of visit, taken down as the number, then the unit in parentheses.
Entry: 67.4764 (kL)
